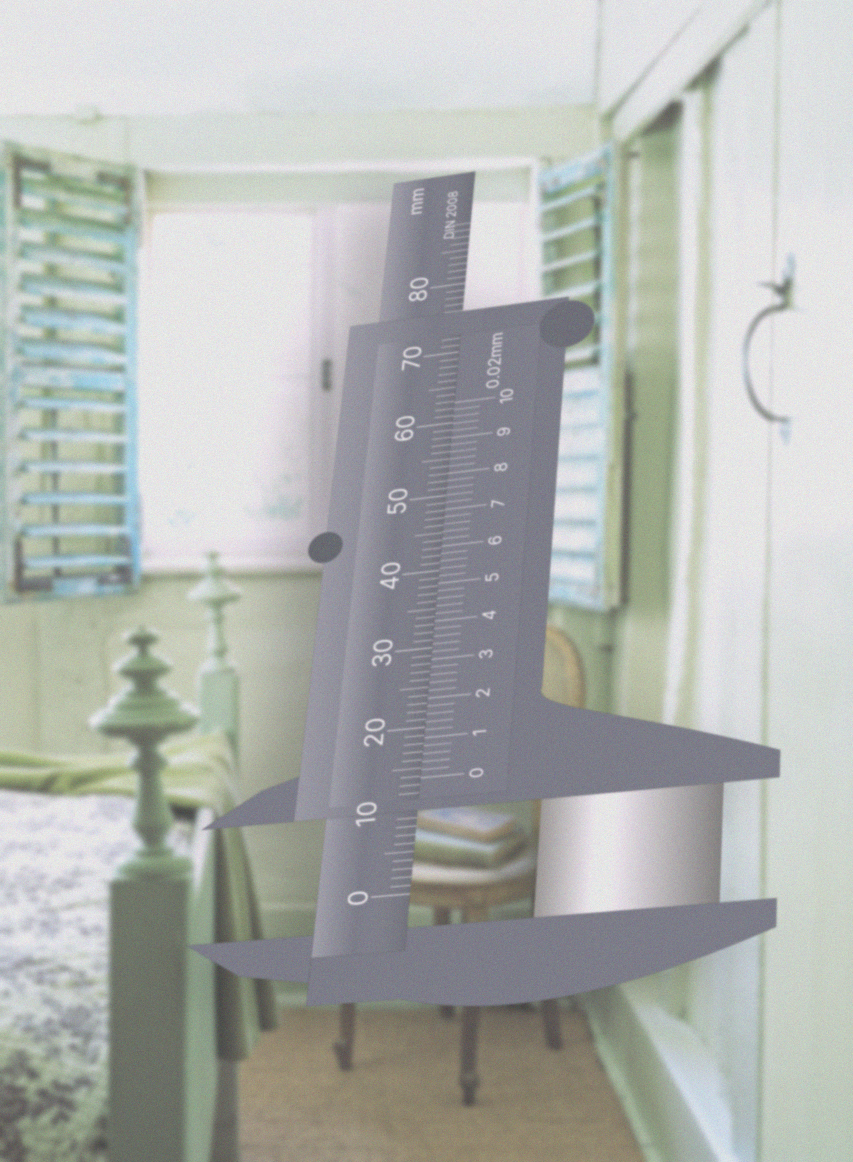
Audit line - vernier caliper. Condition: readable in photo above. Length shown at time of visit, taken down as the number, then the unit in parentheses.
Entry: 13.8 (mm)
